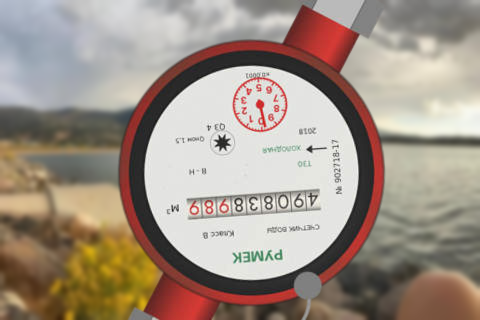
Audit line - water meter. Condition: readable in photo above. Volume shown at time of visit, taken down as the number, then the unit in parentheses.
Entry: 490838.9889 (m³)
